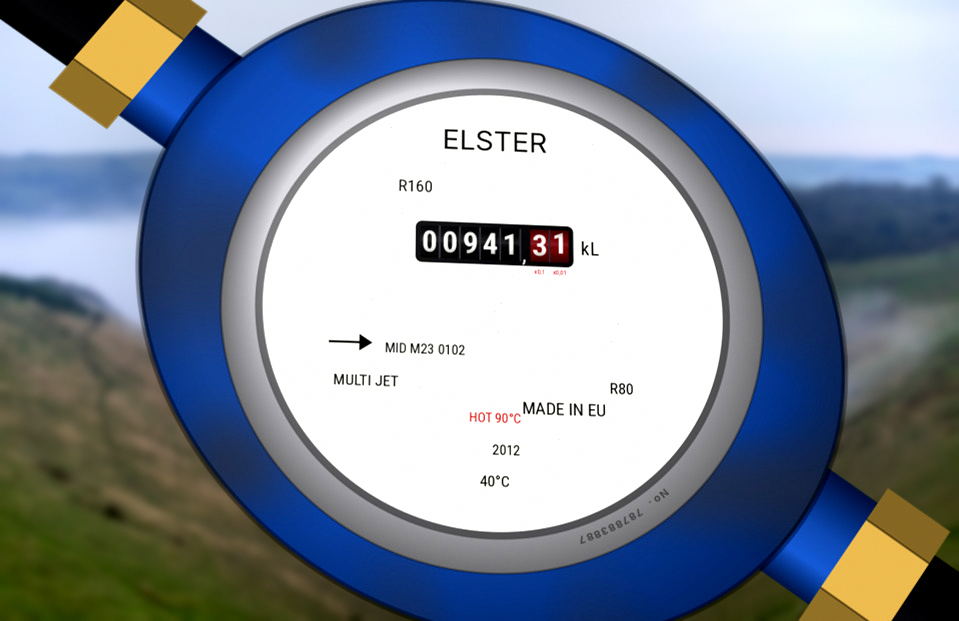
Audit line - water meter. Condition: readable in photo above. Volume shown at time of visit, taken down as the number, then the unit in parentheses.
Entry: 941.31 (kL)
